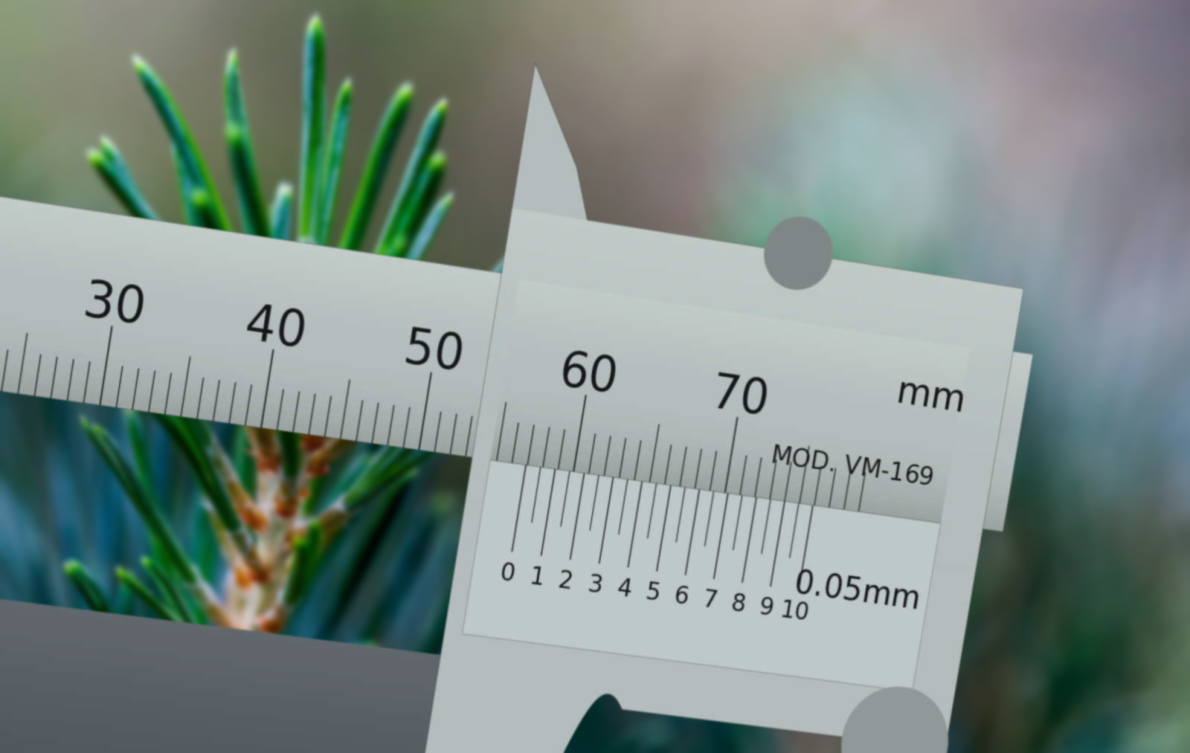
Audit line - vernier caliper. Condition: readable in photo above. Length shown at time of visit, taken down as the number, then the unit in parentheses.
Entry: 56.9 (mm)
